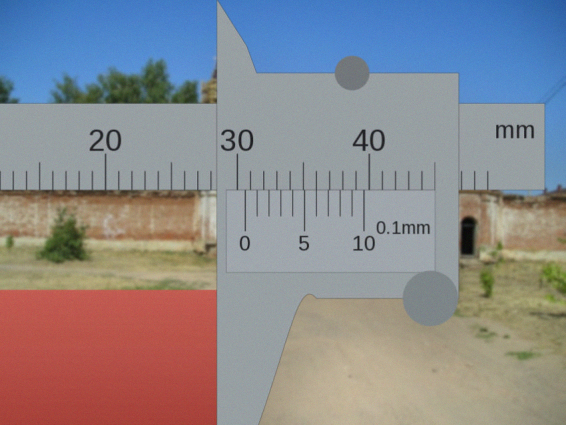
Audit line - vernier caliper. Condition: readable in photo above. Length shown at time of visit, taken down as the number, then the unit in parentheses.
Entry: 30.6 (mm)
